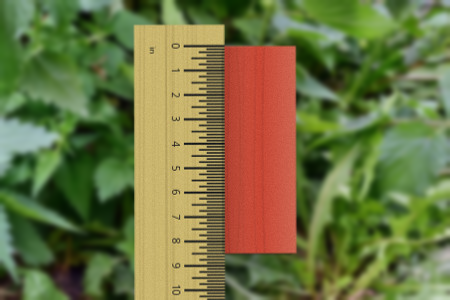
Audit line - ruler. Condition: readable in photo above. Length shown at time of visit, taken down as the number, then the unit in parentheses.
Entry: 8.5 (in)
